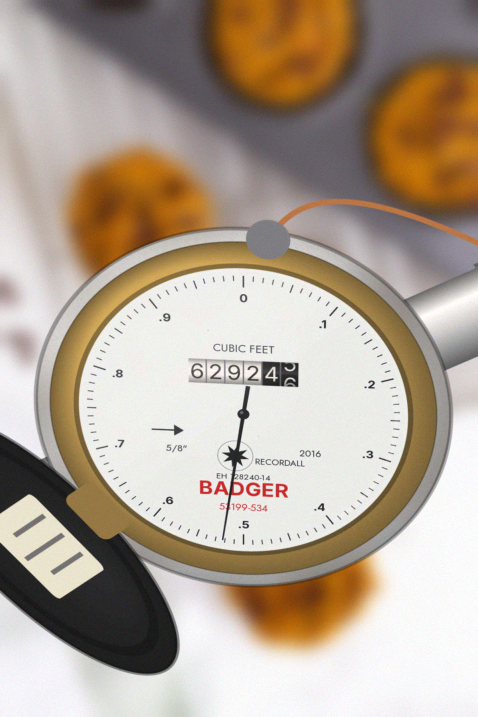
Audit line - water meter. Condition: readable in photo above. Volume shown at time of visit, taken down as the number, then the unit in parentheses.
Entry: 629245.52 (ft³)
